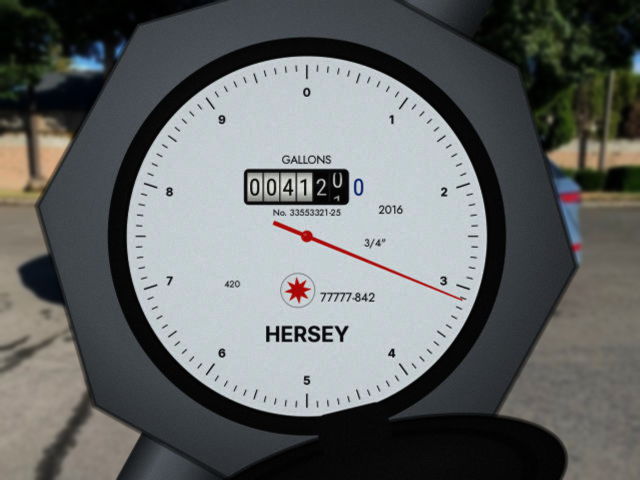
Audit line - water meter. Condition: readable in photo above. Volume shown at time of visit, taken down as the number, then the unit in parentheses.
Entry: 41203.1 (gal)
